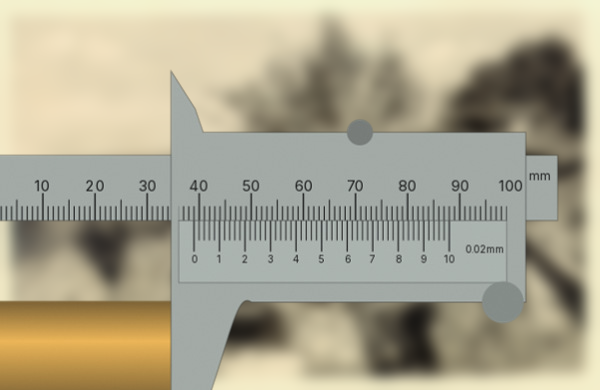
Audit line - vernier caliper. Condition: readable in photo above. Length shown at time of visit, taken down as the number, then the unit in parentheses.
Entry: 39.0 (mm)
